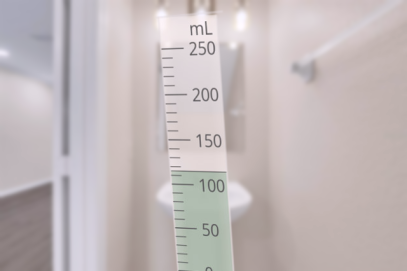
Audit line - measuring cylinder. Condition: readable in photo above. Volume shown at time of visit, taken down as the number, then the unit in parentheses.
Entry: 115 (mL)
